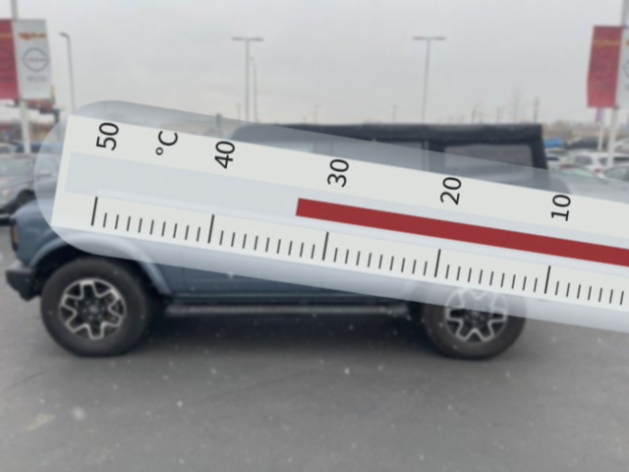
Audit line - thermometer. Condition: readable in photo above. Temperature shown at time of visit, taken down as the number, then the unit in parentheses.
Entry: 33 (°C)
